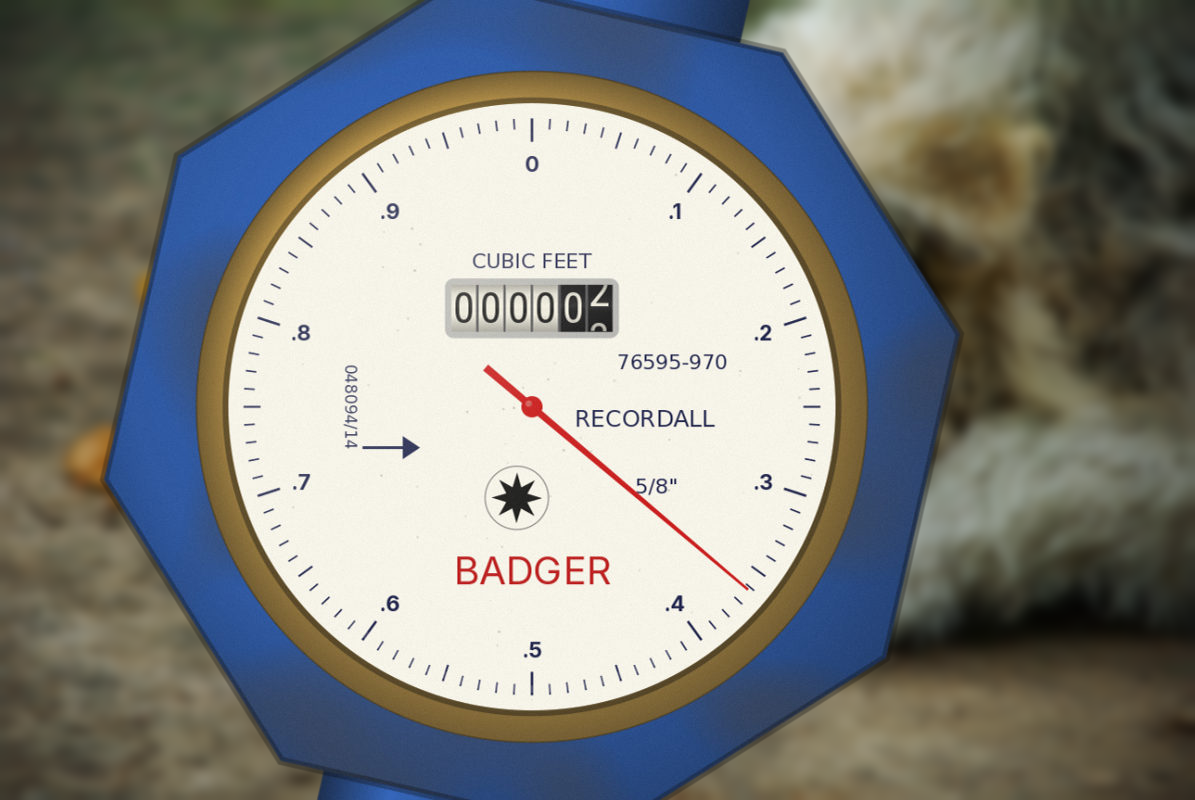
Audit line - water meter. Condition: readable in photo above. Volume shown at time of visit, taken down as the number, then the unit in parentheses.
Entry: 2.36 (ft³)
